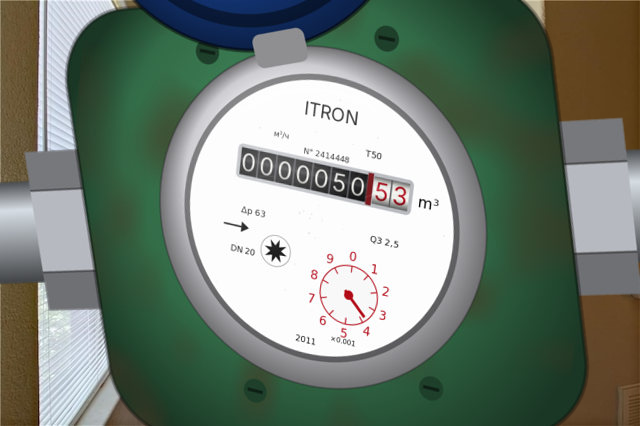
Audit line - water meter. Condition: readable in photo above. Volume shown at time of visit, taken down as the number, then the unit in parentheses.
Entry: 50.533 (m³)
